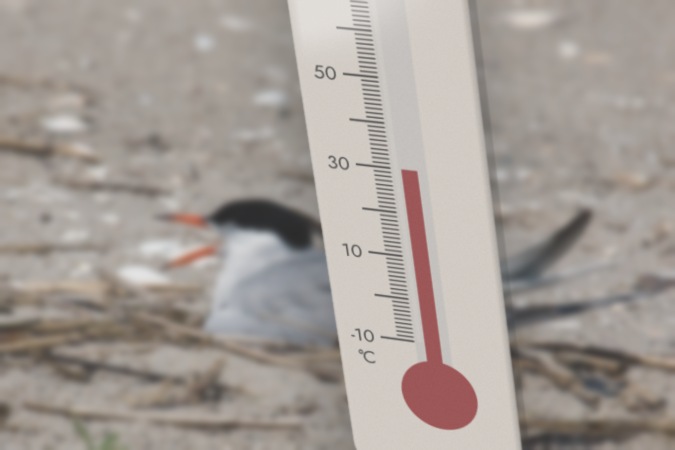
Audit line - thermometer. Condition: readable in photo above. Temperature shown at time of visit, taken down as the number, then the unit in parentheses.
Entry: 30 (°C)
